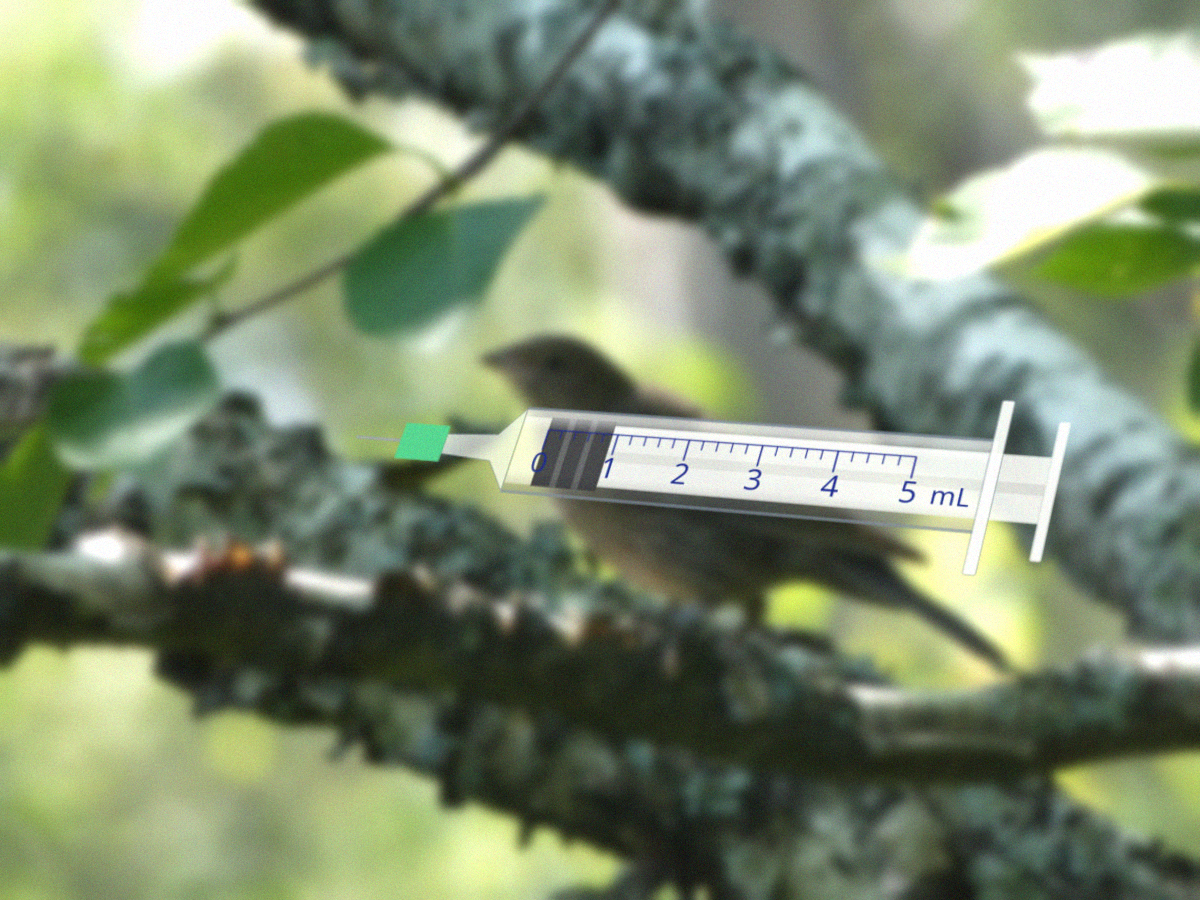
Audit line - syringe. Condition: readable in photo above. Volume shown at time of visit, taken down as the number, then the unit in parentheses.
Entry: 0 (mL)
